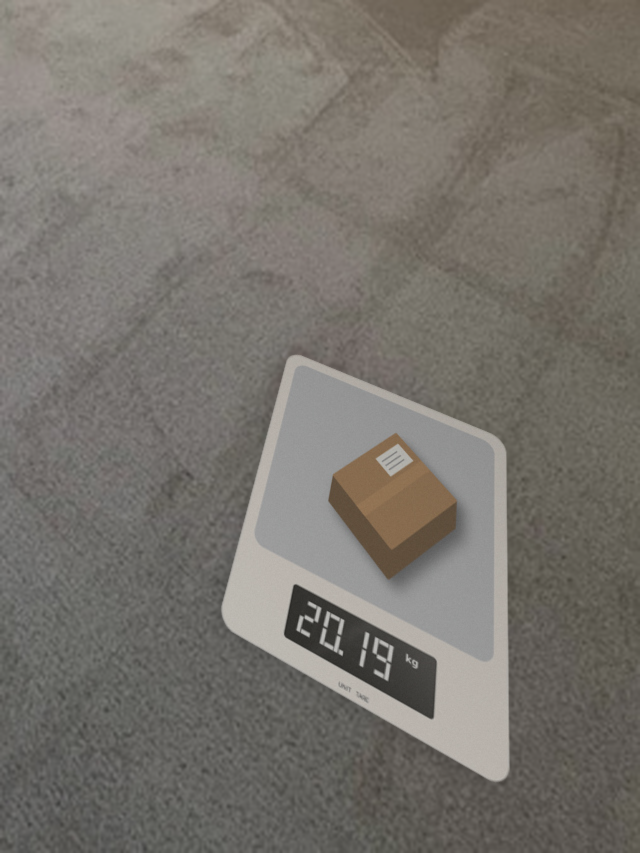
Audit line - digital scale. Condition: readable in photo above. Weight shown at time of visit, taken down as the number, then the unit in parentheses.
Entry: 20.19 (kg)
